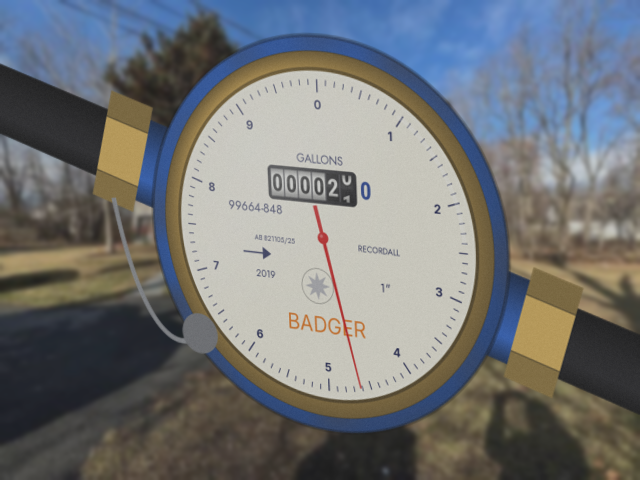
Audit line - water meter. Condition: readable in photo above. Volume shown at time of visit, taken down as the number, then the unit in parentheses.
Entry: 204.6 (gal)
